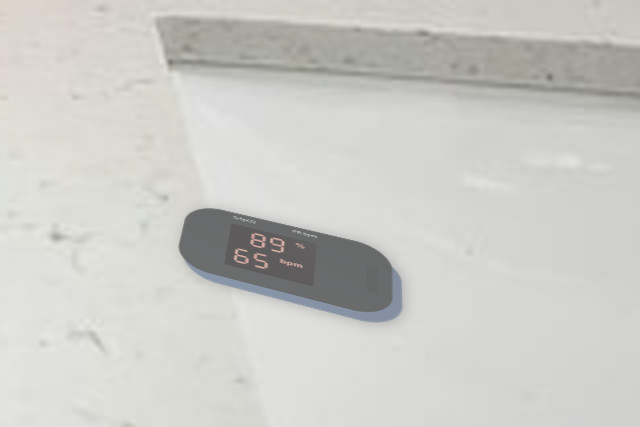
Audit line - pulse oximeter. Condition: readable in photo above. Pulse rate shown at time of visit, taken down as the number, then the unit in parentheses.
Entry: 65 (bpm)
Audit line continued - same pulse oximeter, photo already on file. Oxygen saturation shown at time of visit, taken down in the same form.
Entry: 89 (%)
